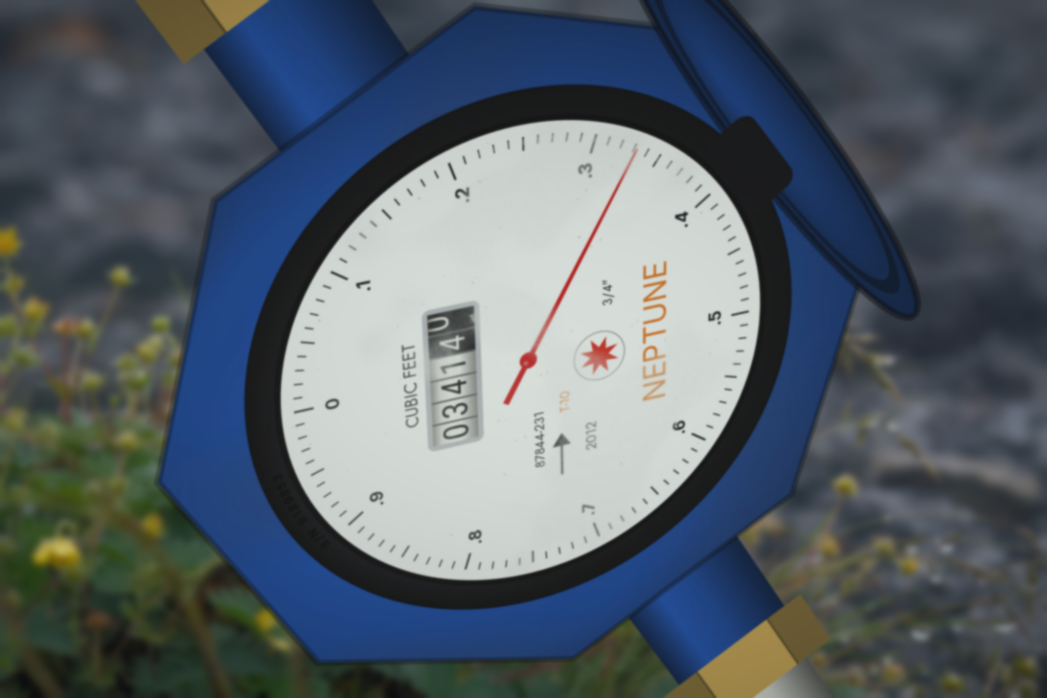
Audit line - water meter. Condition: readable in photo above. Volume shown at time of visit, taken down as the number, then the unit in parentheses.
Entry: 34140.33 (ft³)
